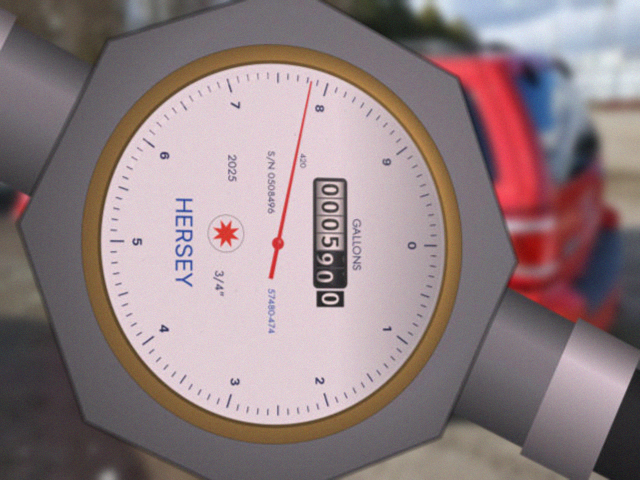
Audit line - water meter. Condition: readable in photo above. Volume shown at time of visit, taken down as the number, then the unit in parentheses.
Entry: 5897.8 (gal)
